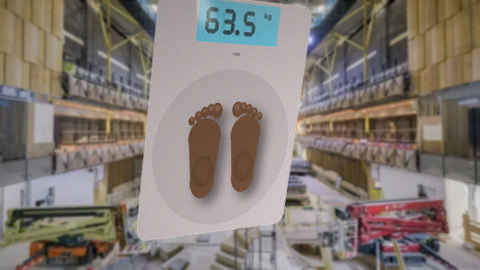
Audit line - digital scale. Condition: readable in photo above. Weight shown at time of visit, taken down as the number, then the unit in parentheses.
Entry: 63.5 (kg)
